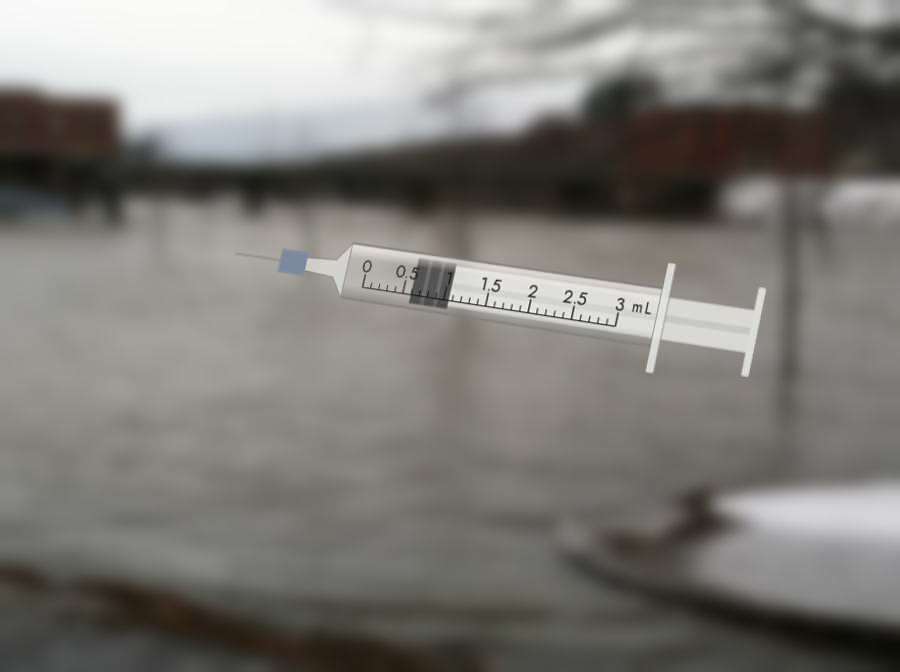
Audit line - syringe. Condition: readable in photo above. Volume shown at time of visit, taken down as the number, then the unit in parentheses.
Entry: 0.6 (mL)
